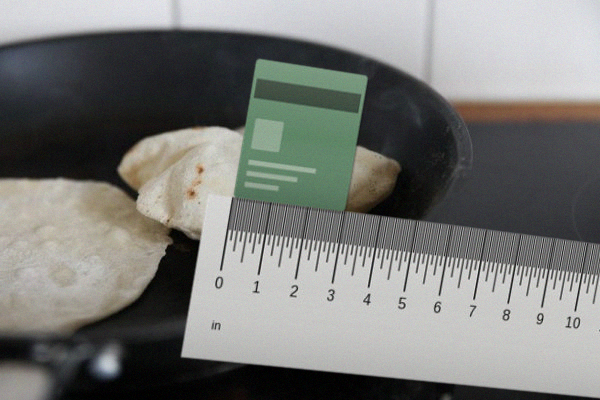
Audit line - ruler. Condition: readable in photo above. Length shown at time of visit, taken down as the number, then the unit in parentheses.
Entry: 3 (in)
